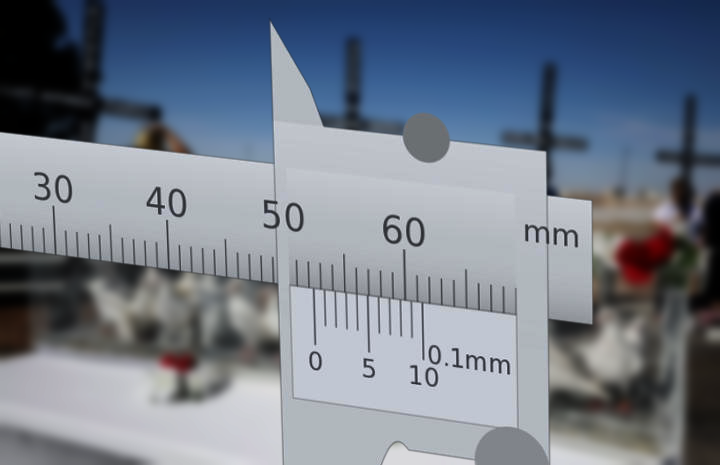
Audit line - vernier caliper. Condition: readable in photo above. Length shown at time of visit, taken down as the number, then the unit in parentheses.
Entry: 52.4 (mm)
